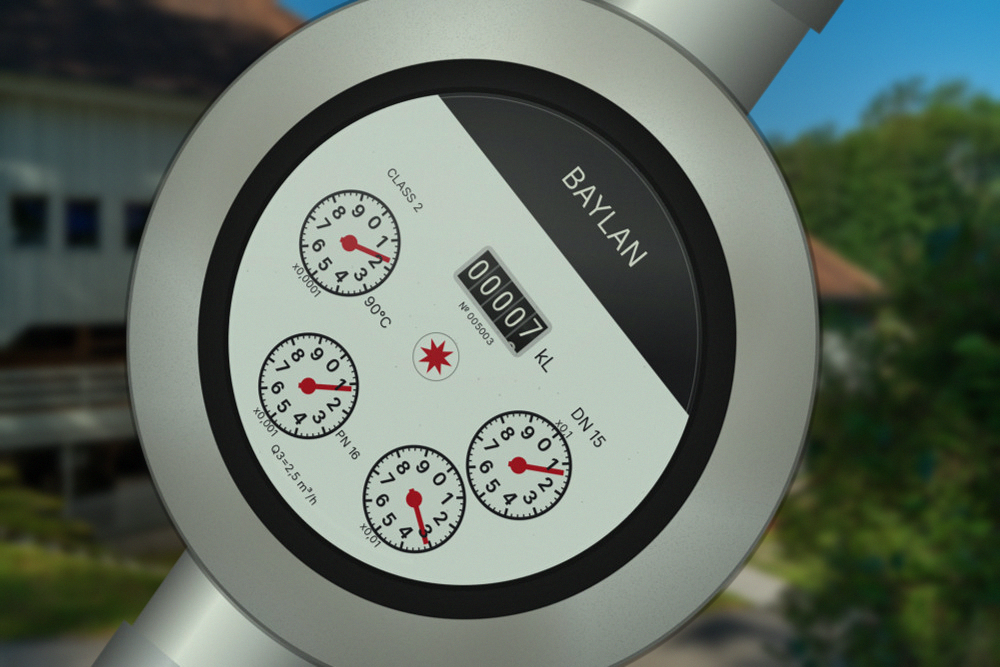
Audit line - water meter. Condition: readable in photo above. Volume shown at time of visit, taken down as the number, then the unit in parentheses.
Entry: 7.1311 (kL)
